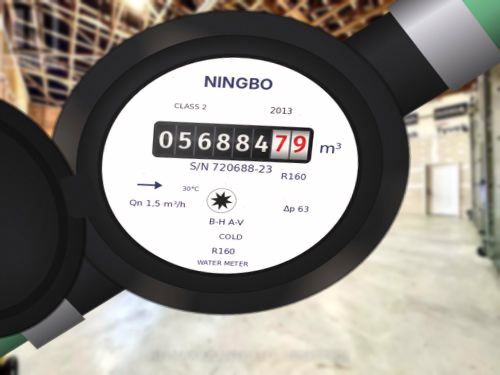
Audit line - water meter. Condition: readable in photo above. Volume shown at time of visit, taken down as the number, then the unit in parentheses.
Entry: 56884.79 (m³)
